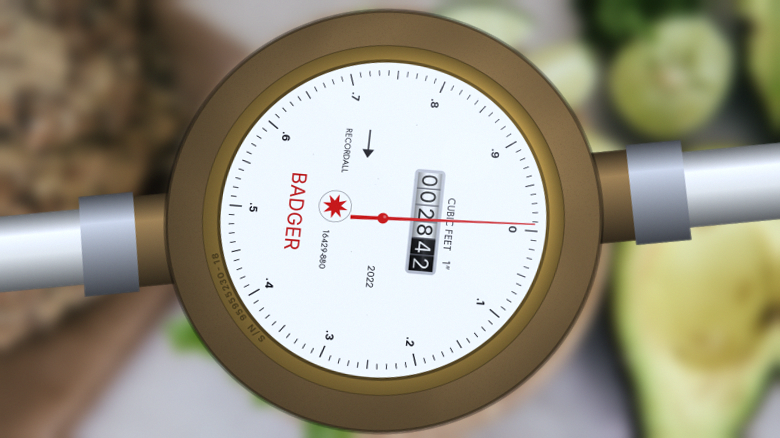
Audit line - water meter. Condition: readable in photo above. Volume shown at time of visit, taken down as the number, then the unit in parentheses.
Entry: 2841.99 (ft³)
